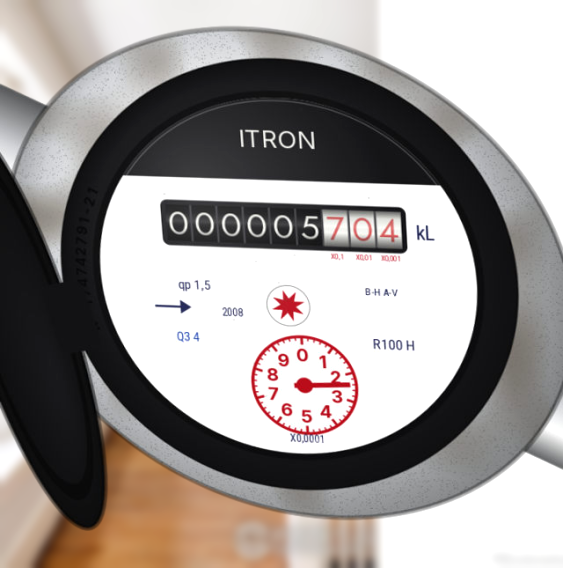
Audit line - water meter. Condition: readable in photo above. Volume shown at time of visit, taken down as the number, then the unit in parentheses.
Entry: 5.7042 (kL)
